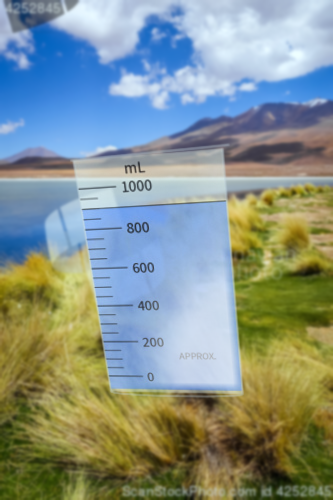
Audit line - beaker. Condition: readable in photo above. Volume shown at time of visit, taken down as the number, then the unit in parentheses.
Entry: 900 (mL)
